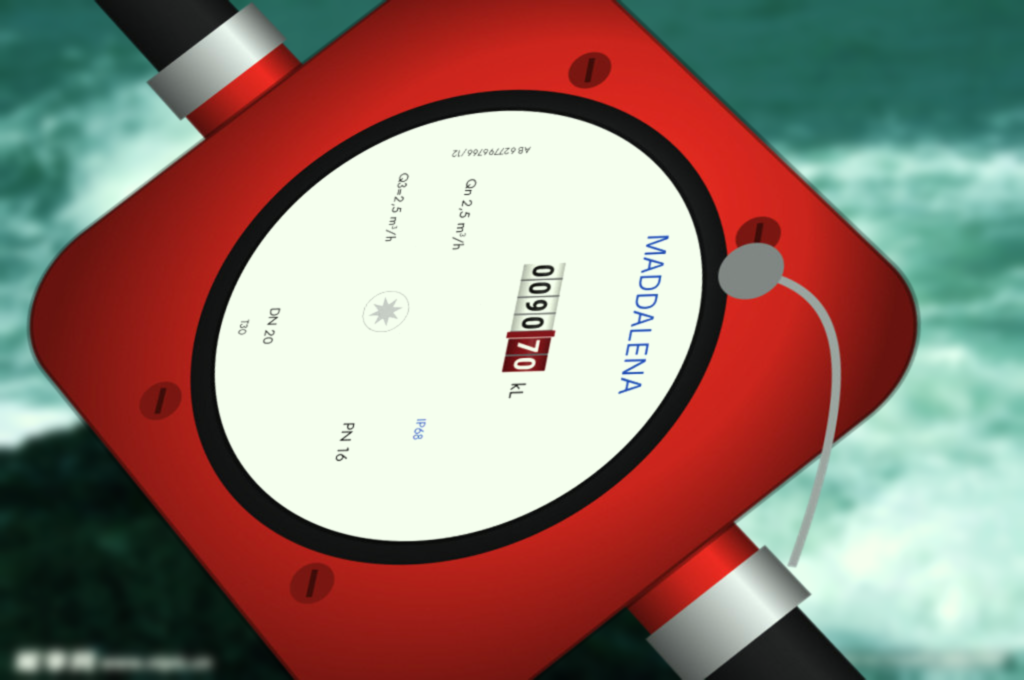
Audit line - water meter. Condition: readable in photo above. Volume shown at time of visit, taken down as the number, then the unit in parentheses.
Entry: 90.70 (kL)
